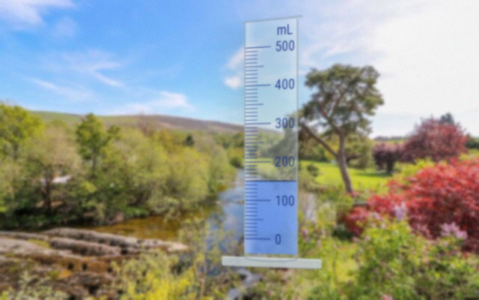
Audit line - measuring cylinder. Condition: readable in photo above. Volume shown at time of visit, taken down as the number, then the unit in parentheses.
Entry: 150 (mL)
